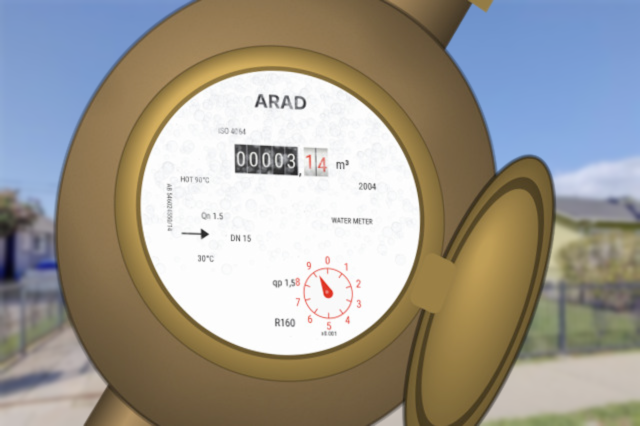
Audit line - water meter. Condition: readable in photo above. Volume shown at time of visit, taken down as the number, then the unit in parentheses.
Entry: 3.139 (m³)
